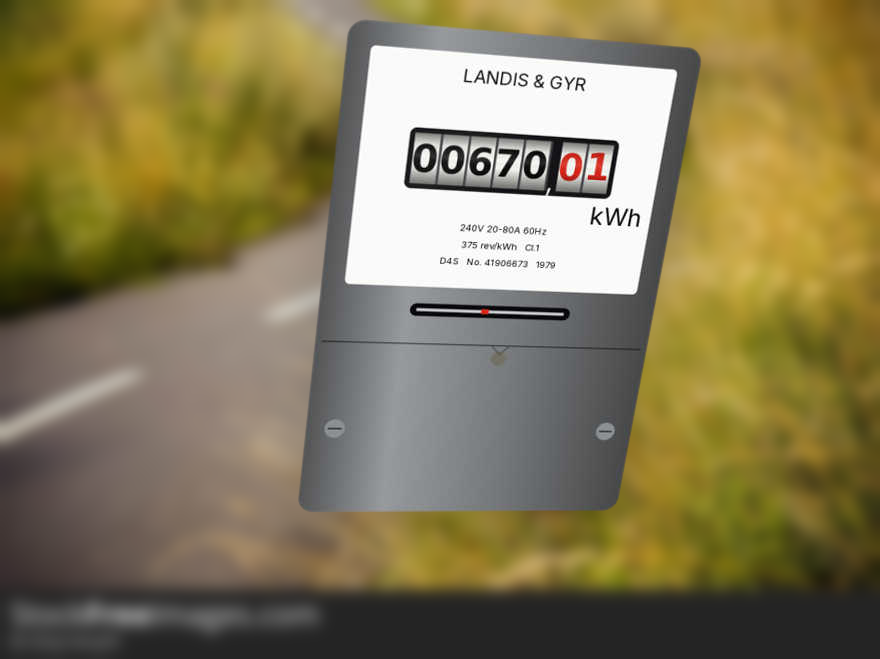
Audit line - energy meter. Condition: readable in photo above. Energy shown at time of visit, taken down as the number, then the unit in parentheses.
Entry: 670.01 (kWh)
